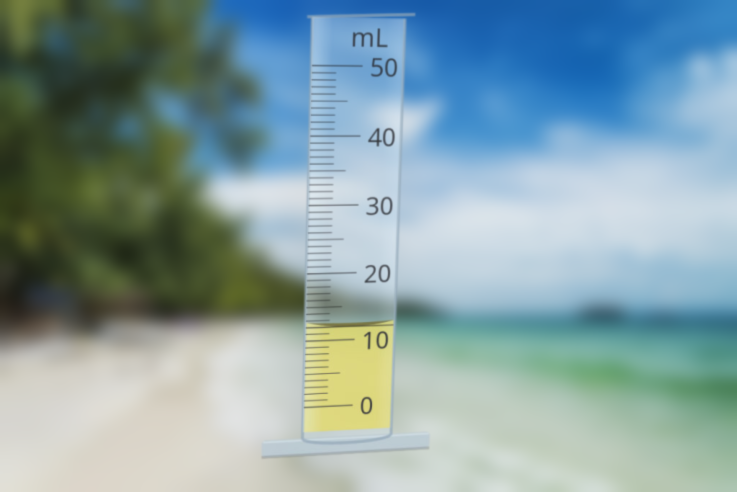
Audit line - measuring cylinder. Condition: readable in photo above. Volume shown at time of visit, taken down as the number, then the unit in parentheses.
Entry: 12 (mL)
